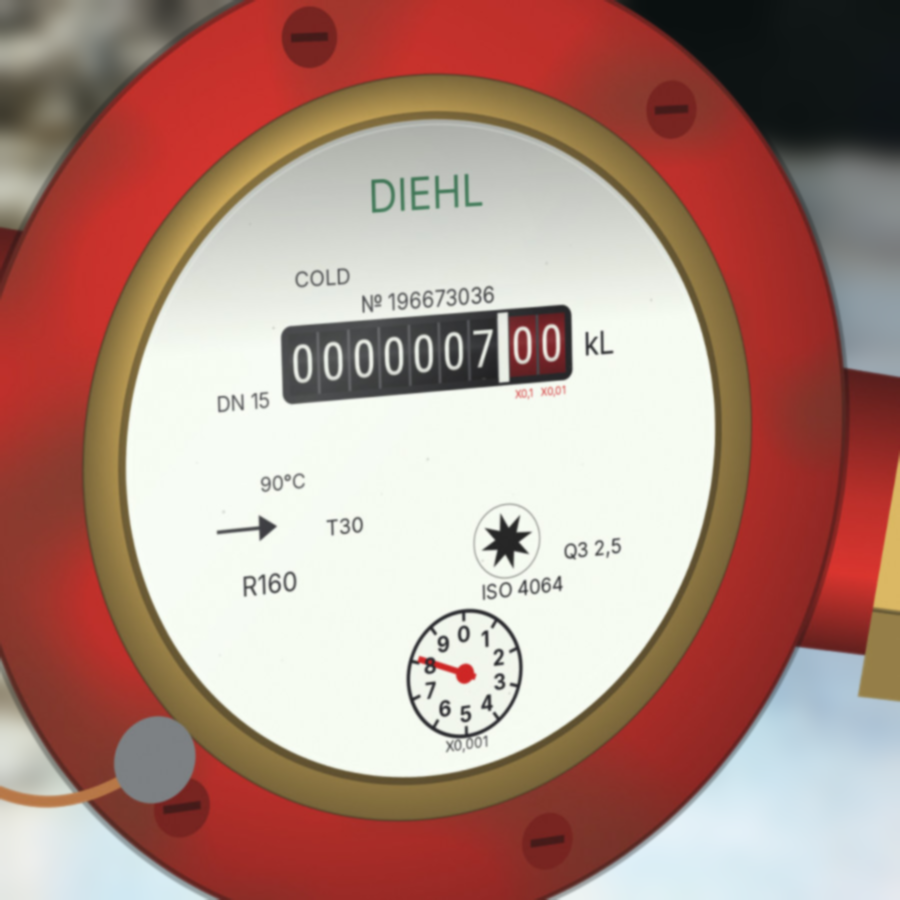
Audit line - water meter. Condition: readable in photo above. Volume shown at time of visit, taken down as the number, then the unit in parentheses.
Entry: 7.008 (kL)
